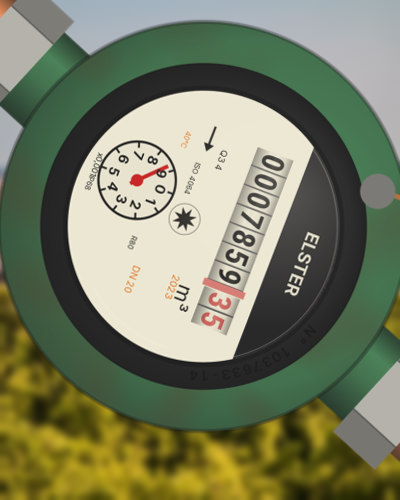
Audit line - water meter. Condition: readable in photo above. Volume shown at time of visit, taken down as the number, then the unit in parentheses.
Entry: 7859.358 (m³)
